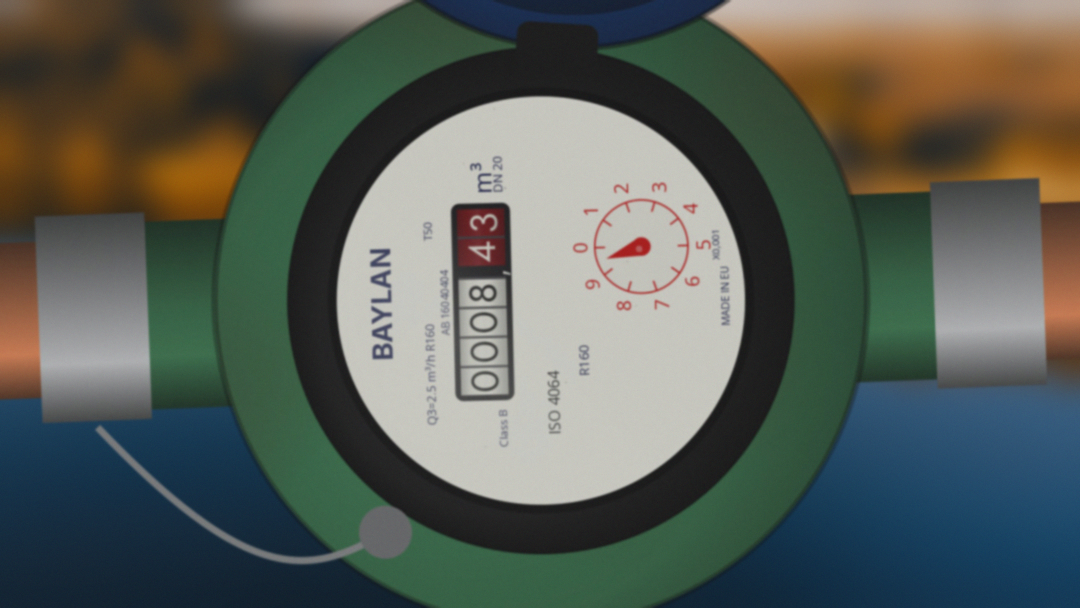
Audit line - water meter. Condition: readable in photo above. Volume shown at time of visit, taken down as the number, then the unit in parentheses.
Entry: 8.429 (m³)
